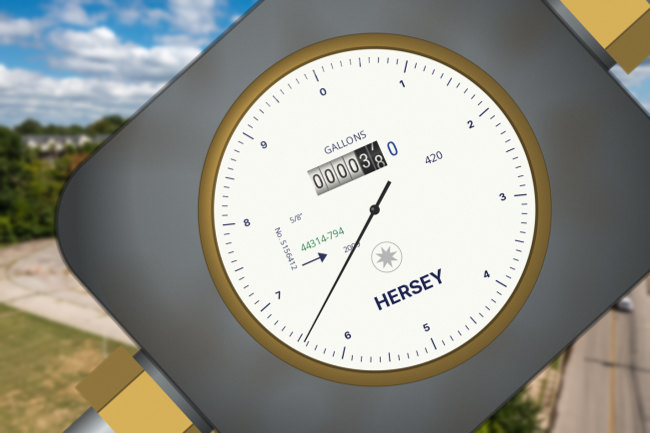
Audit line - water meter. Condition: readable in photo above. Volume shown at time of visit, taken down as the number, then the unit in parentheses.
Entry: 376.4 (gal)
